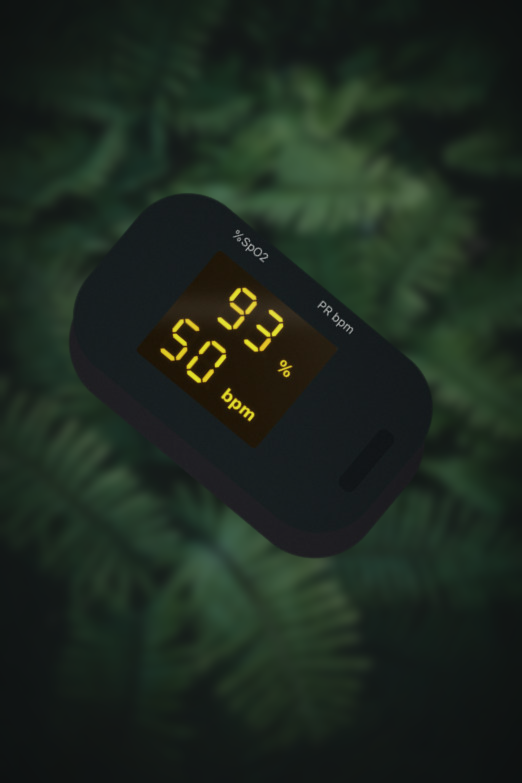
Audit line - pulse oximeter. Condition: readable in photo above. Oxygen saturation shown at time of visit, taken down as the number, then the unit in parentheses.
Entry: 93 (%)
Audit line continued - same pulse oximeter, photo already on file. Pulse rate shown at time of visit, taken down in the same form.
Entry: 50 (bpm)
